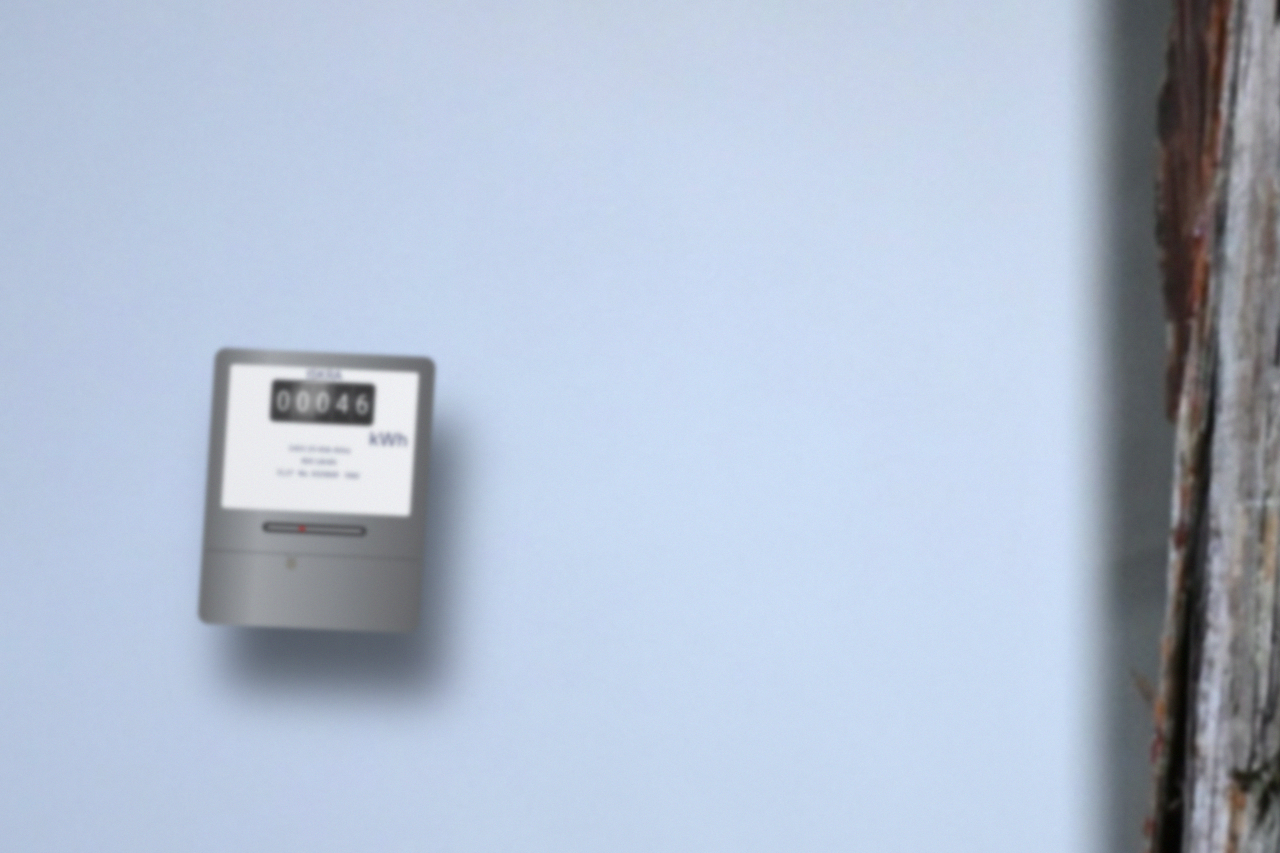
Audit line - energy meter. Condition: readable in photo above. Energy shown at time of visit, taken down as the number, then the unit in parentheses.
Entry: 46 (kWh)
